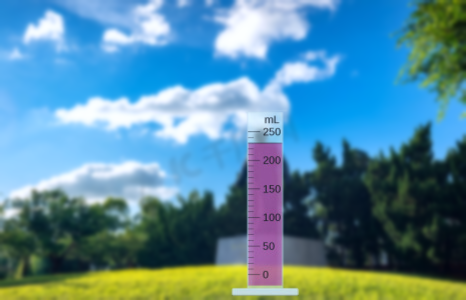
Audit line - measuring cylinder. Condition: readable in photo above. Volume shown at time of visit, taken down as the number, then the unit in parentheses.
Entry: 230 (mL)
